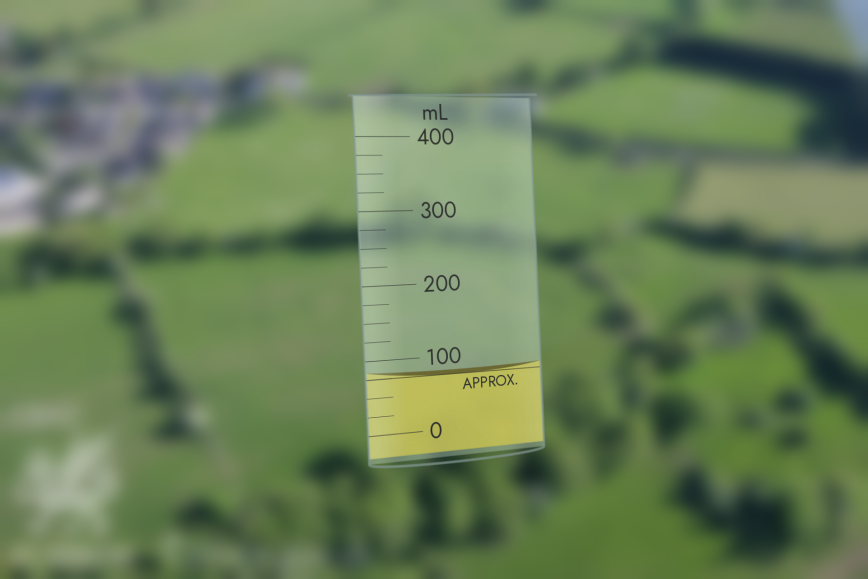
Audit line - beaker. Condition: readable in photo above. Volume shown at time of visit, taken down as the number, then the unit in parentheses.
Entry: 75 (mL)
